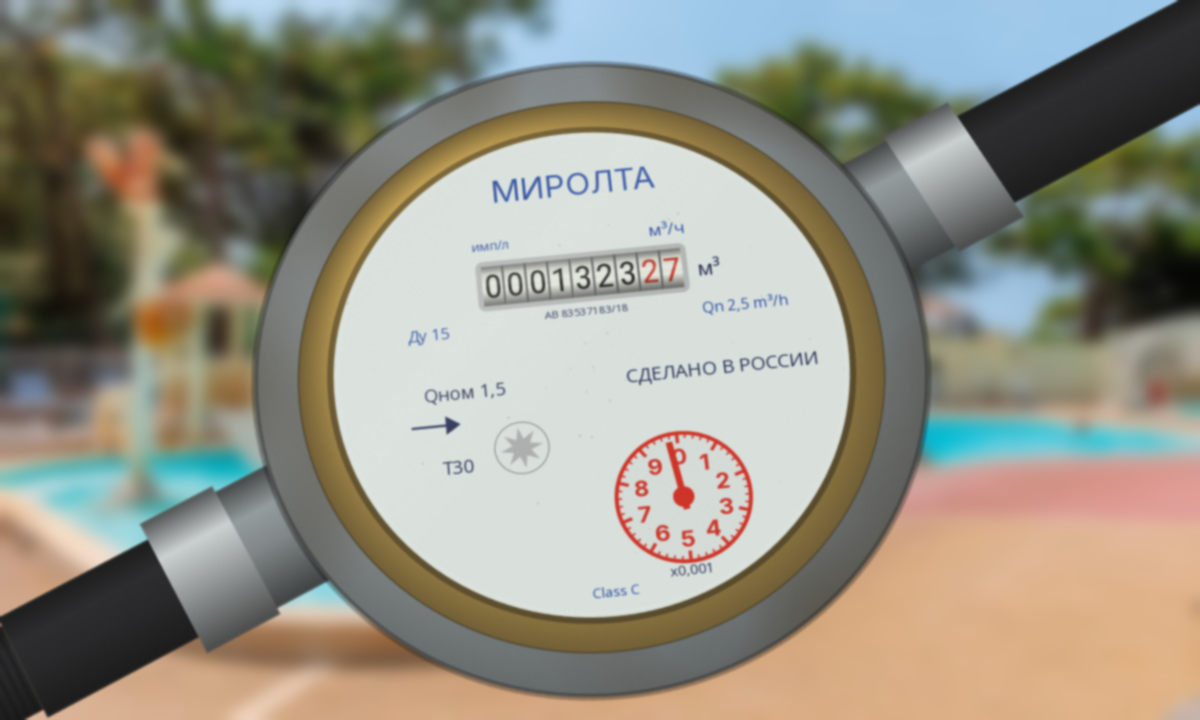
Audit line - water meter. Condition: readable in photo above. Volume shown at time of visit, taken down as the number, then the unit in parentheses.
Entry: 1323.269 (m³)
